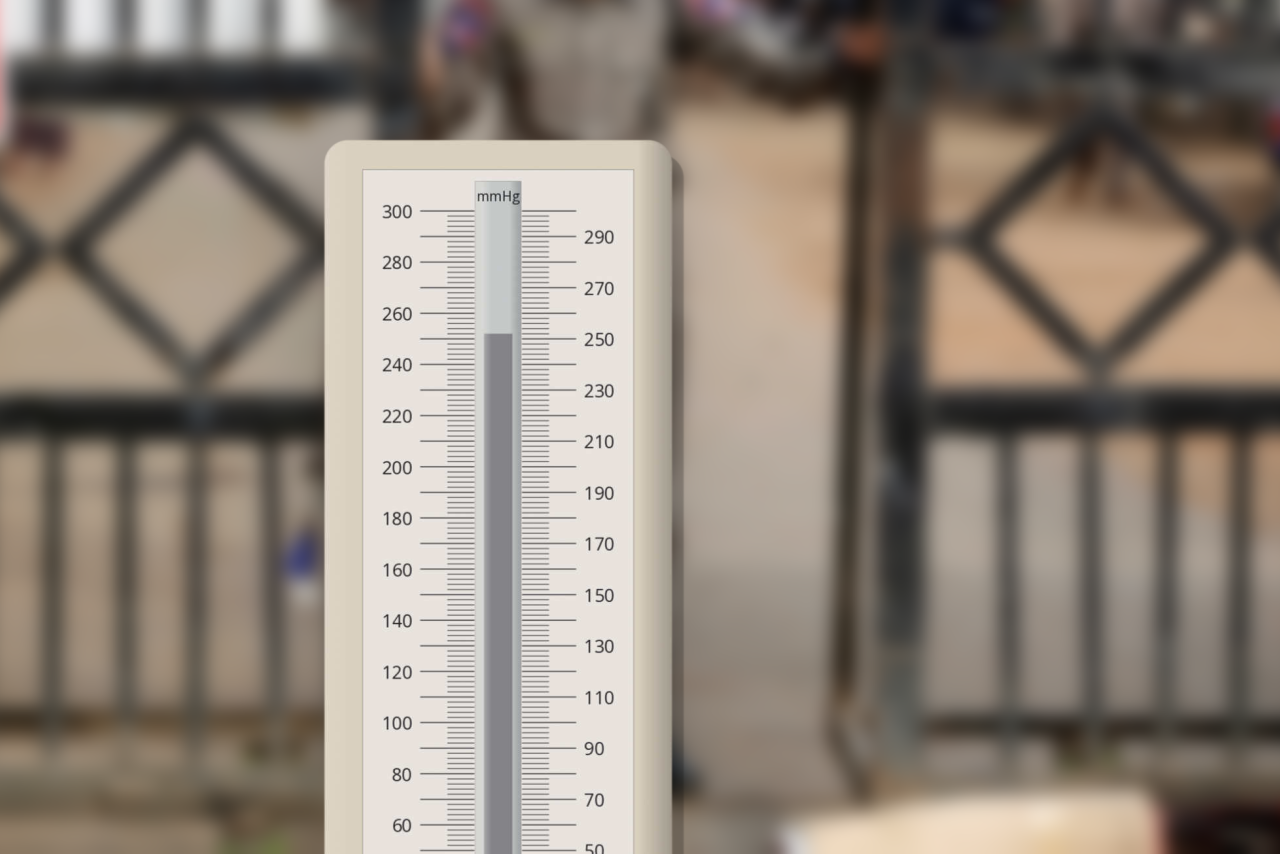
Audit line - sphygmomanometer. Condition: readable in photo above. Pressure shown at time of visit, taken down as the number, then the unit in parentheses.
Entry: 252 (mmHg)
